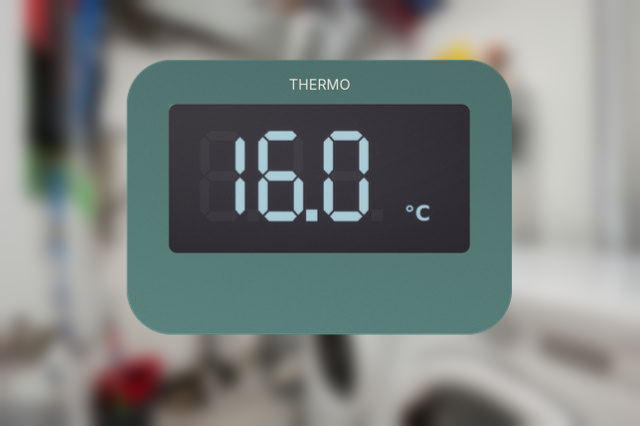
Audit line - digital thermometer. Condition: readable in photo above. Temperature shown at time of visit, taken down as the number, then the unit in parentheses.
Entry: 16.0 (°C)
